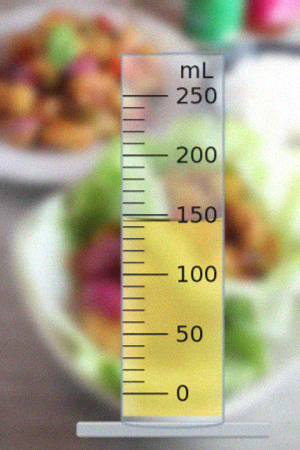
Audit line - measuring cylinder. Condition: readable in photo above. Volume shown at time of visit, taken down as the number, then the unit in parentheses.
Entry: 145 (mL)
